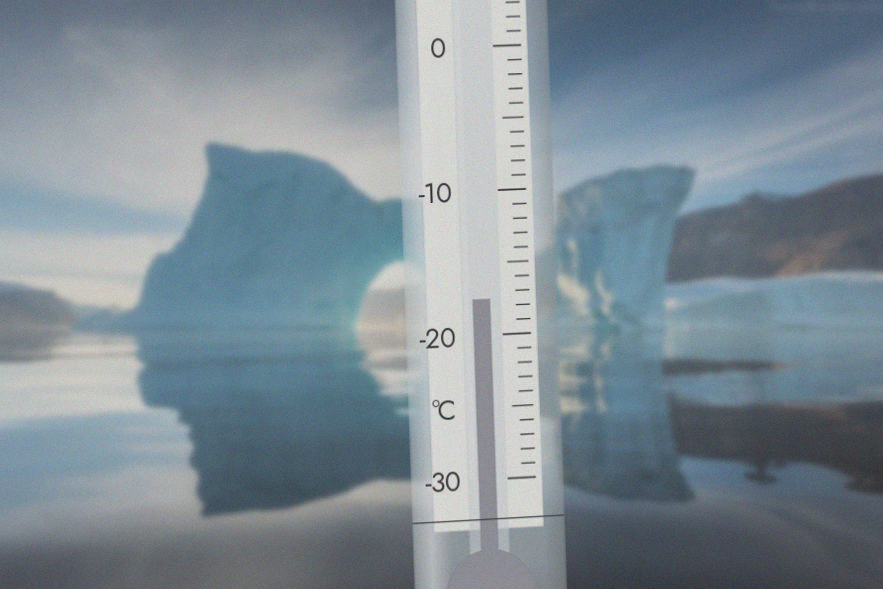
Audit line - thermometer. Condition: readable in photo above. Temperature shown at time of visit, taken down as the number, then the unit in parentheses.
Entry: -17.5 (°C)
